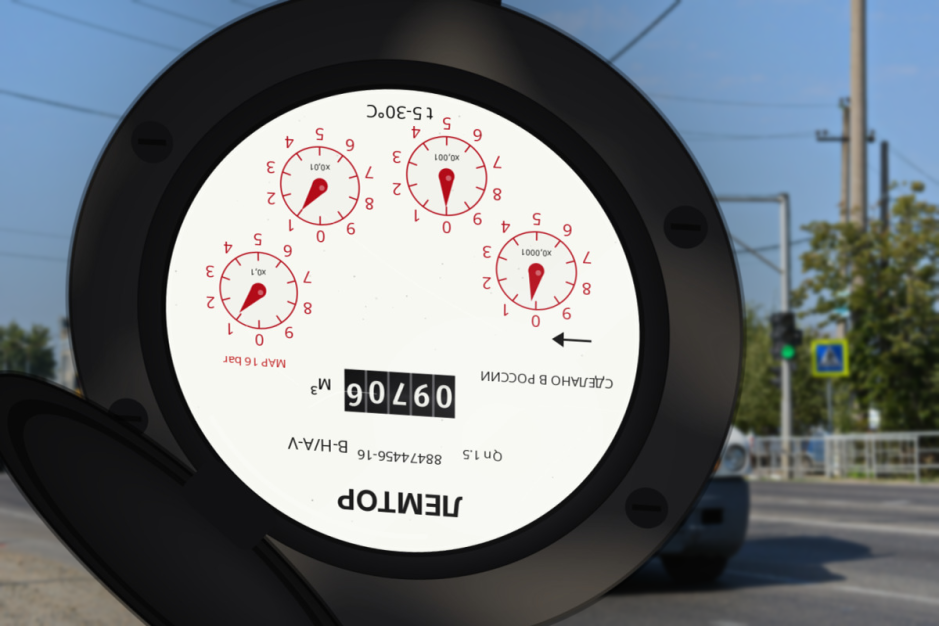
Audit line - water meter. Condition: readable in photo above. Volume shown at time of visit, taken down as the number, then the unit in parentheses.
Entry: 9706.1100 (m³)
